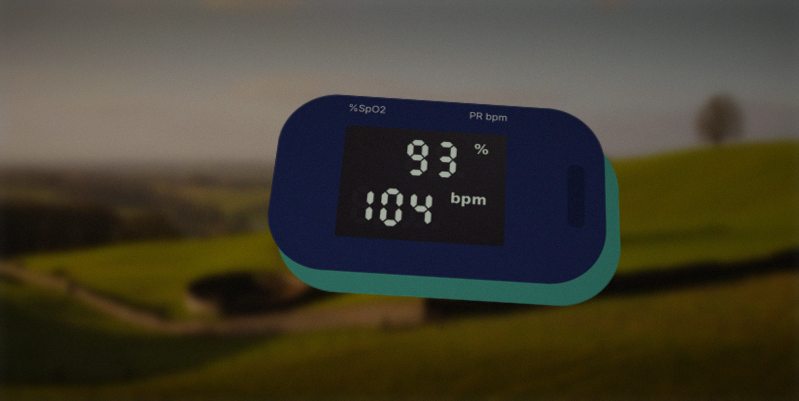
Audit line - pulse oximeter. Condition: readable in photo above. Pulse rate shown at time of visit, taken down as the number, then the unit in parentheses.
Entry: 104 (bpm)
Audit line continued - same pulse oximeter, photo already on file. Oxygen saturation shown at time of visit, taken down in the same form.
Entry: 93 (%)
